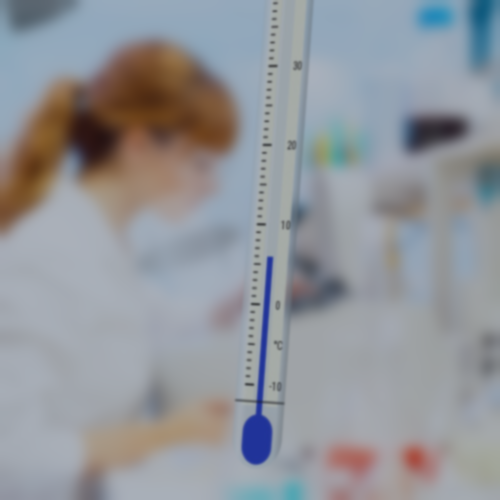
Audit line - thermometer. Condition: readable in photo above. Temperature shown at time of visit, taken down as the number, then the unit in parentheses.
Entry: 6 (°C)
